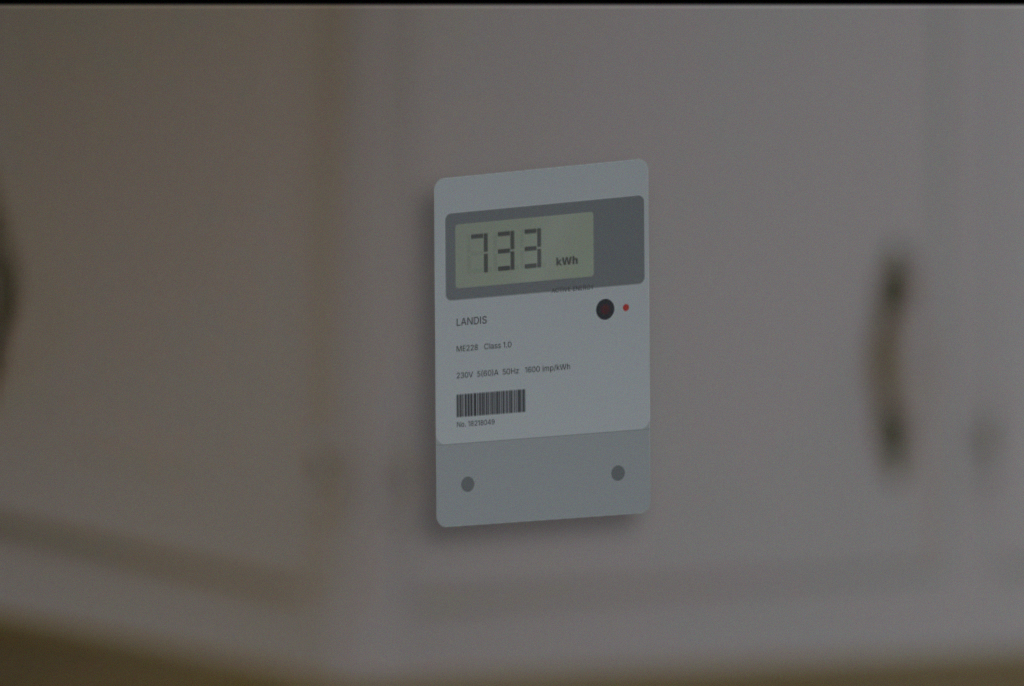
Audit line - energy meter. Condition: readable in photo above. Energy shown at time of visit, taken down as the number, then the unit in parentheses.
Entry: 733 (kWh)
